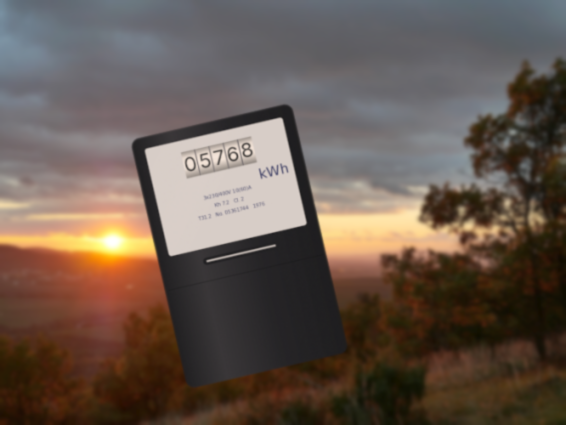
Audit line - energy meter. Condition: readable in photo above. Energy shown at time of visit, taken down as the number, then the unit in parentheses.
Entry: 5768 (kWh)
